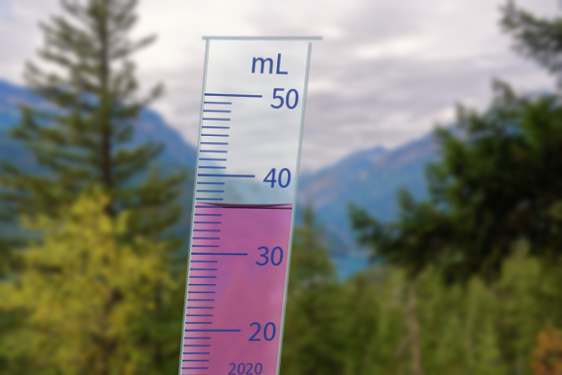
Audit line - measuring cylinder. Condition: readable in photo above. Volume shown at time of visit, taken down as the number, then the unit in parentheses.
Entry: 36 (mL)
